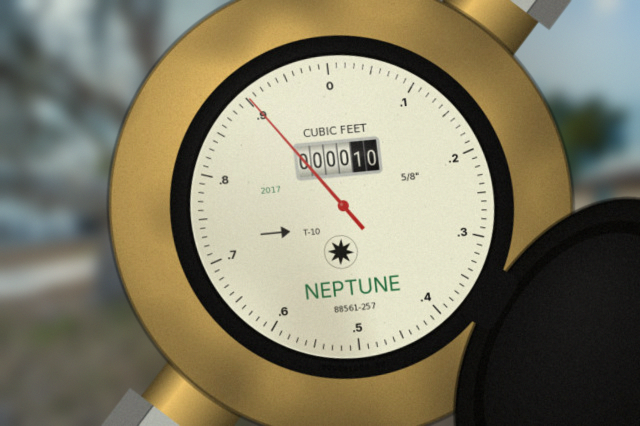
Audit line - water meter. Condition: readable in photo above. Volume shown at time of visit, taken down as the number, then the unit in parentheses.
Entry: 9.90 (ft³)
